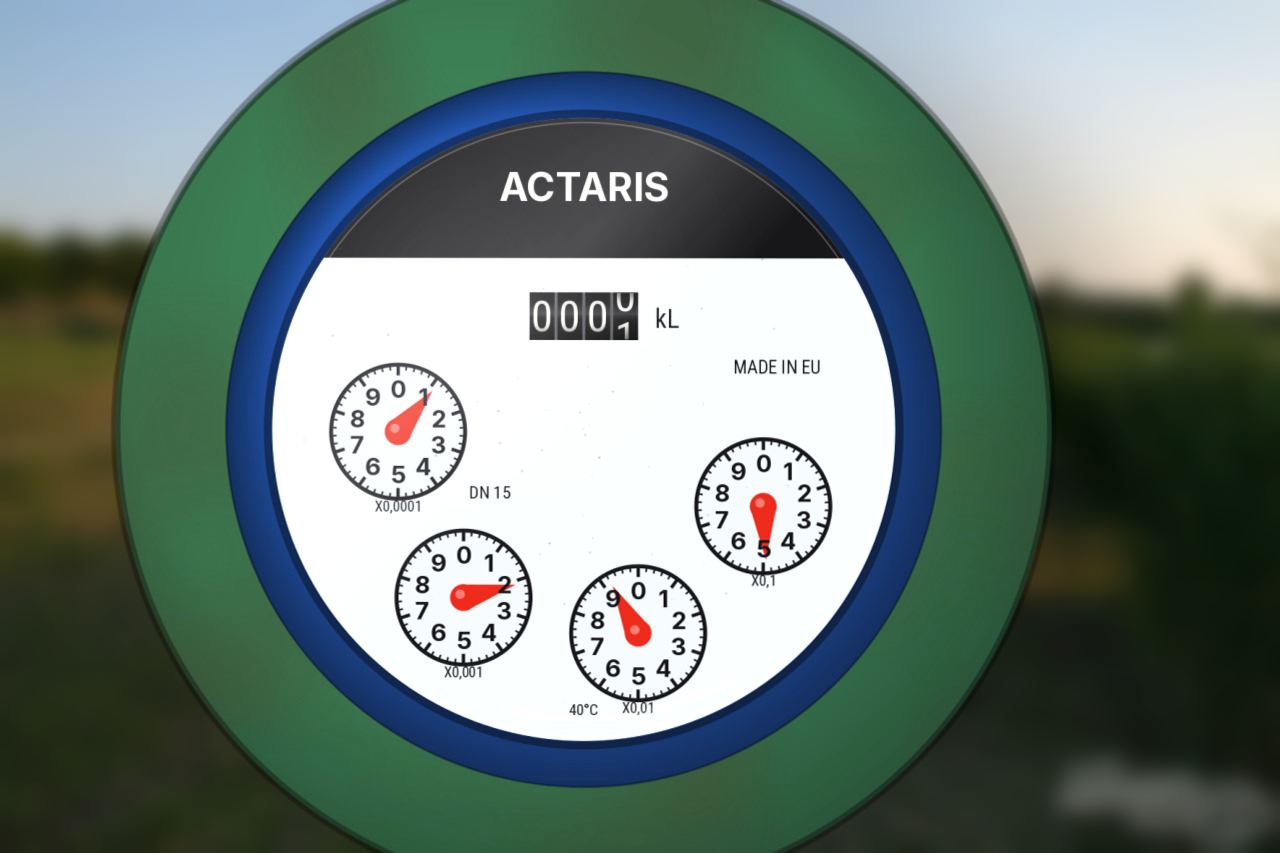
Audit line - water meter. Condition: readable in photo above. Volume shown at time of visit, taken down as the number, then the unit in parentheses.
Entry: 0.4921 (kL)
